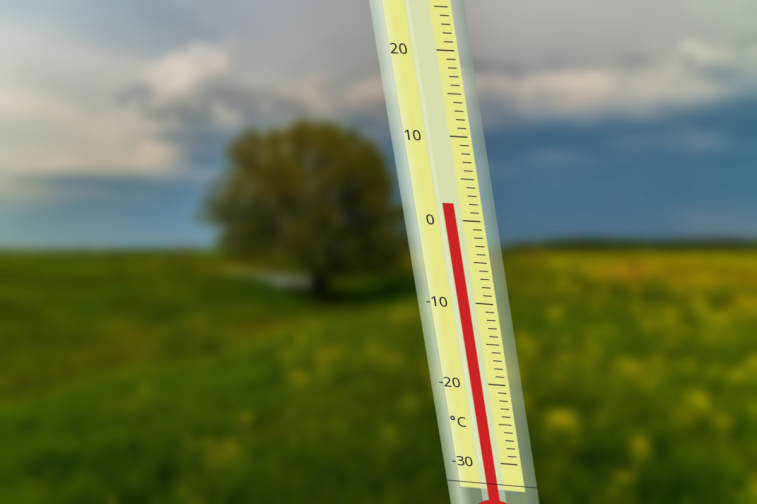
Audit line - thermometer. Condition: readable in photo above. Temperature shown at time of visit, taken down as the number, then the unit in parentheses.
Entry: 2 (°C)
